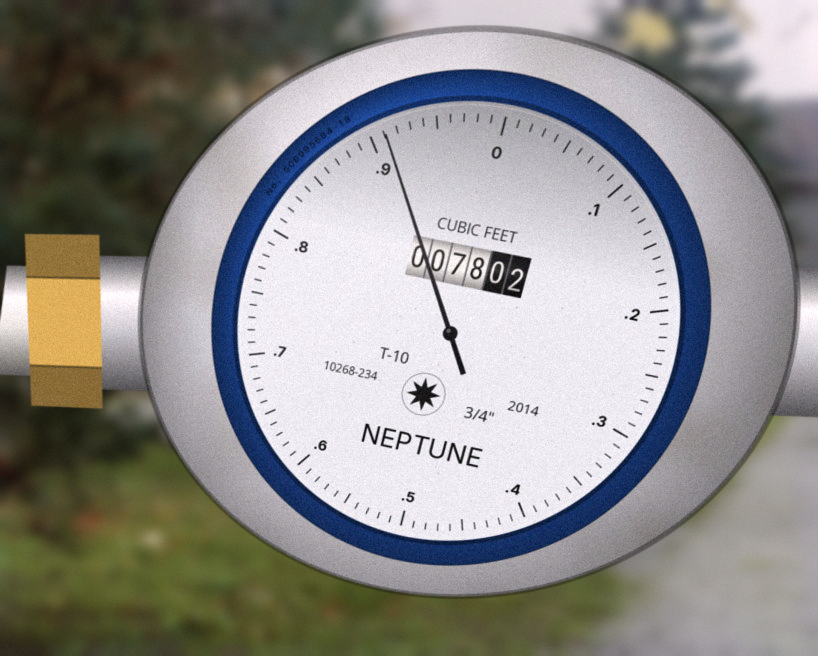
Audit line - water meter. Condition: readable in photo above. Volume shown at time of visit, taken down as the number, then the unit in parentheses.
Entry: 7801.91 (ft³)
